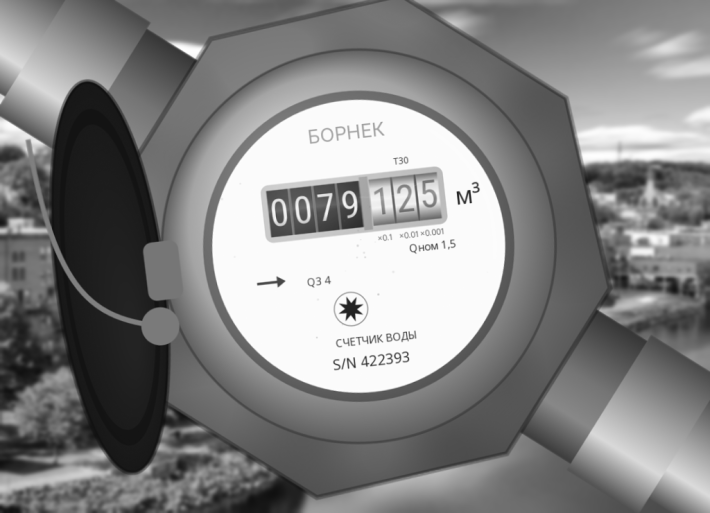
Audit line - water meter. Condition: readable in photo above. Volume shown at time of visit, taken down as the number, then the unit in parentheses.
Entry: 79.125 (m³)
